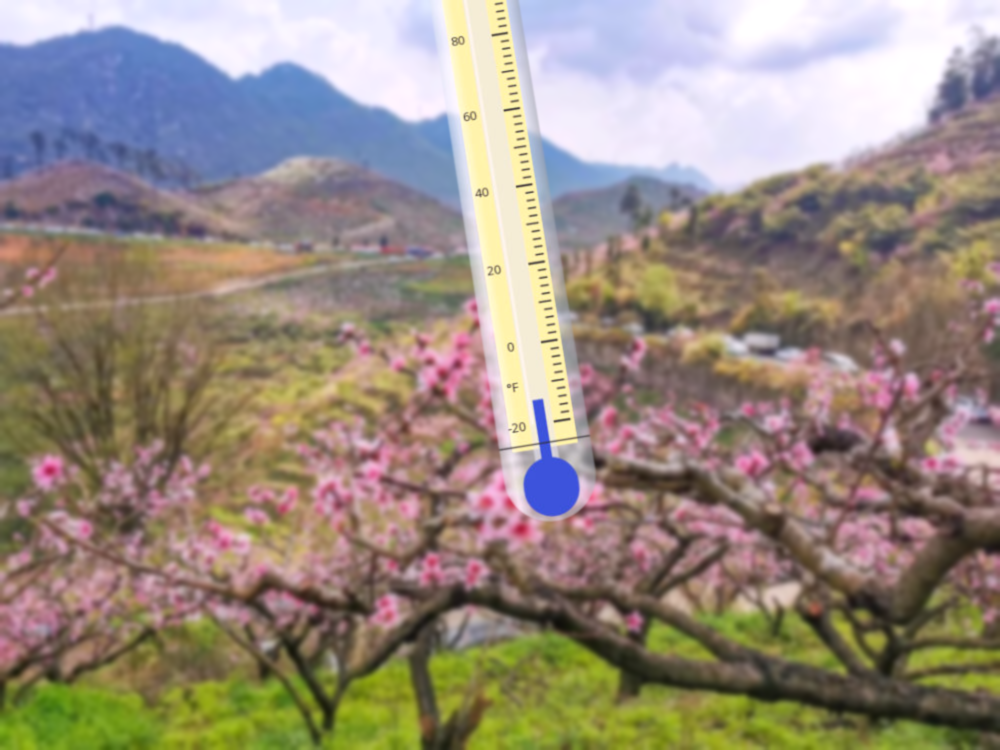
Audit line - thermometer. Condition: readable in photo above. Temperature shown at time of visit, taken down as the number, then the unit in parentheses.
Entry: -14 (°F)
